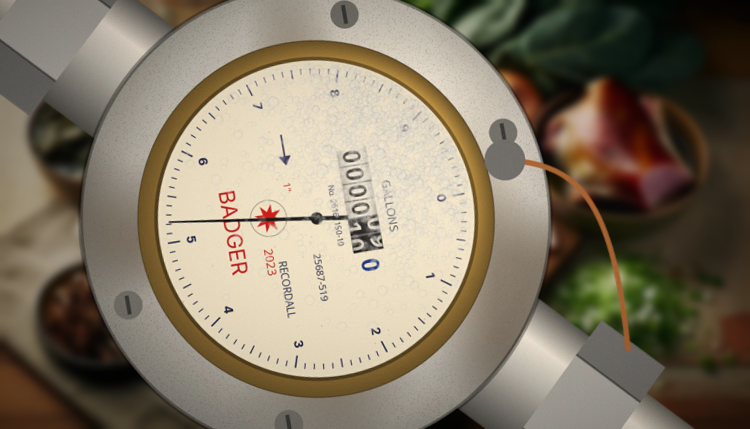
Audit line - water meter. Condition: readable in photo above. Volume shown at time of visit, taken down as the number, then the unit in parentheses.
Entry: 95.2 (gal)
